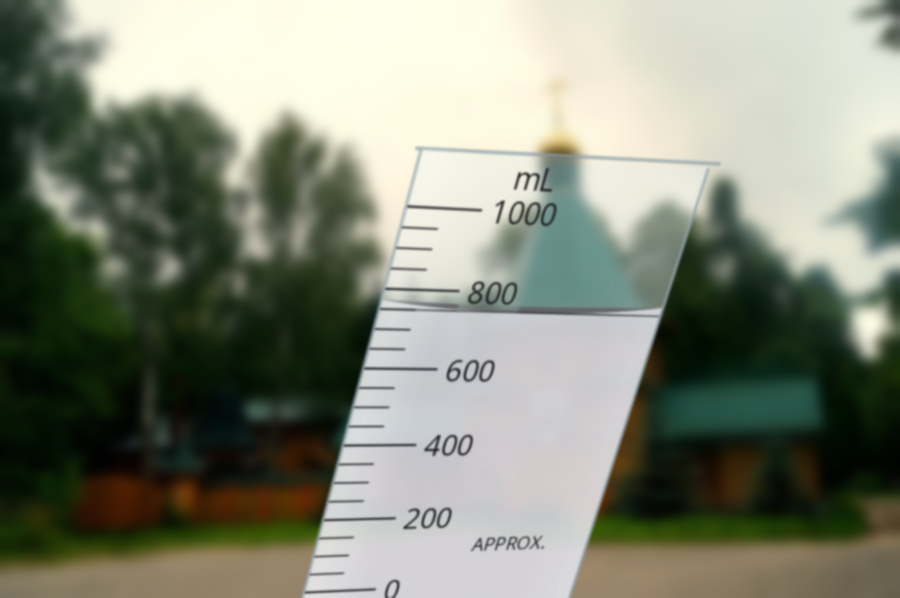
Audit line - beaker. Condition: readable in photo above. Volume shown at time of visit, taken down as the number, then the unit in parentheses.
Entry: 750 (mL)
